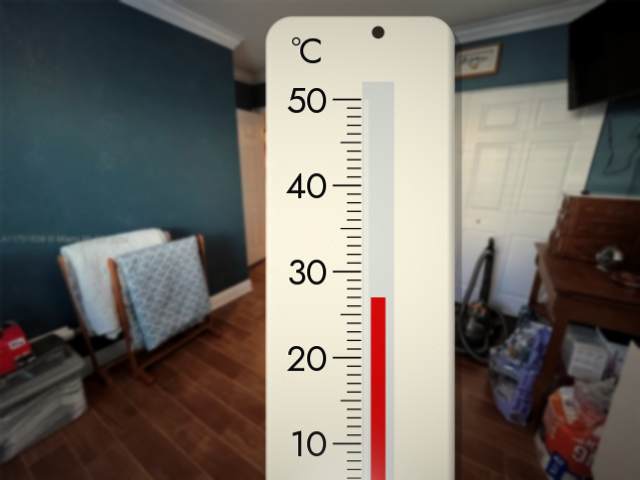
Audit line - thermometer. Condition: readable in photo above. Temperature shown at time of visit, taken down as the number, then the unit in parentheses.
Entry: 27 (°C)
